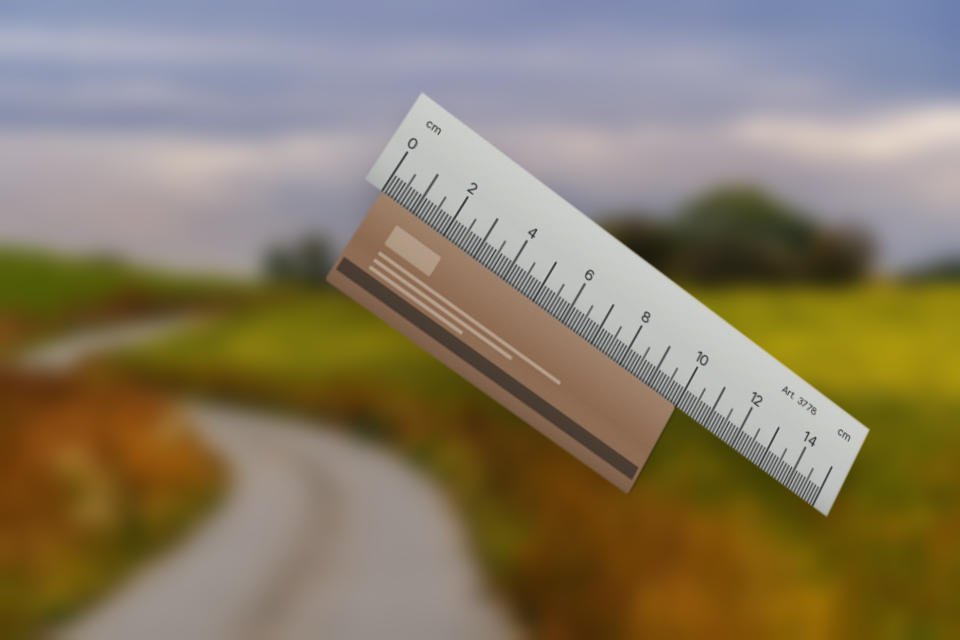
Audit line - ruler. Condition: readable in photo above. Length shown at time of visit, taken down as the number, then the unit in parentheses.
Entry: 10 (cm)
